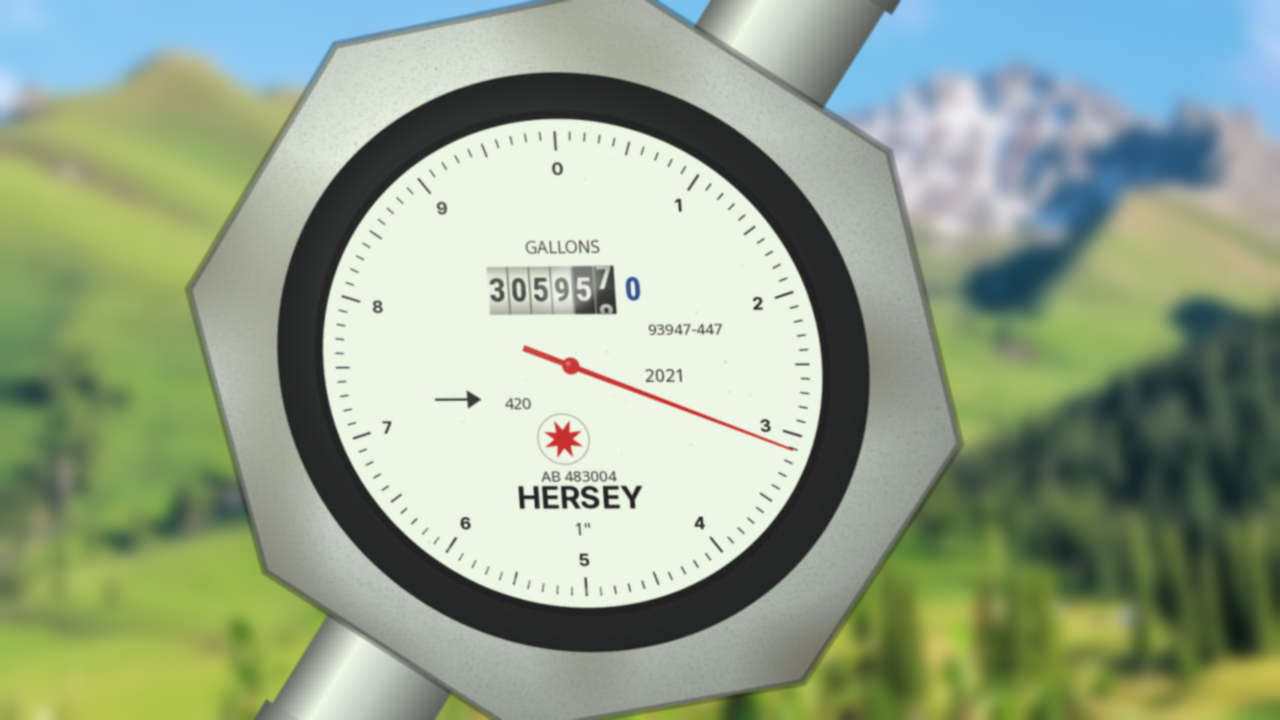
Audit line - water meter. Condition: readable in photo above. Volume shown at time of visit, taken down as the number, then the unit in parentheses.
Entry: 3059573.1 (gal)
